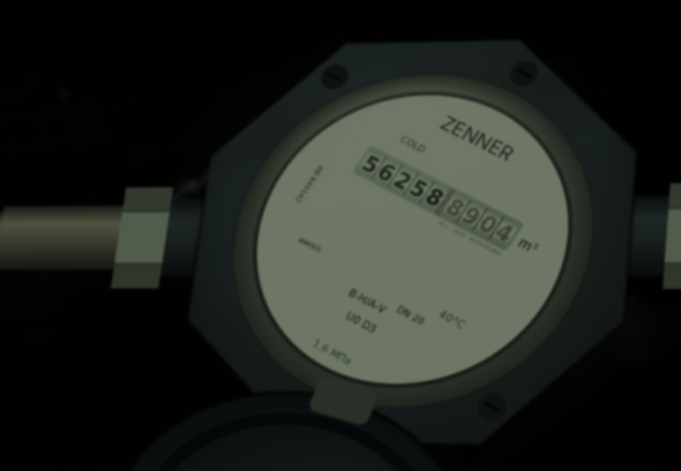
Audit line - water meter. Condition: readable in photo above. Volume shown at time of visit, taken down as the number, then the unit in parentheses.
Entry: 56258.8904 (m³)
